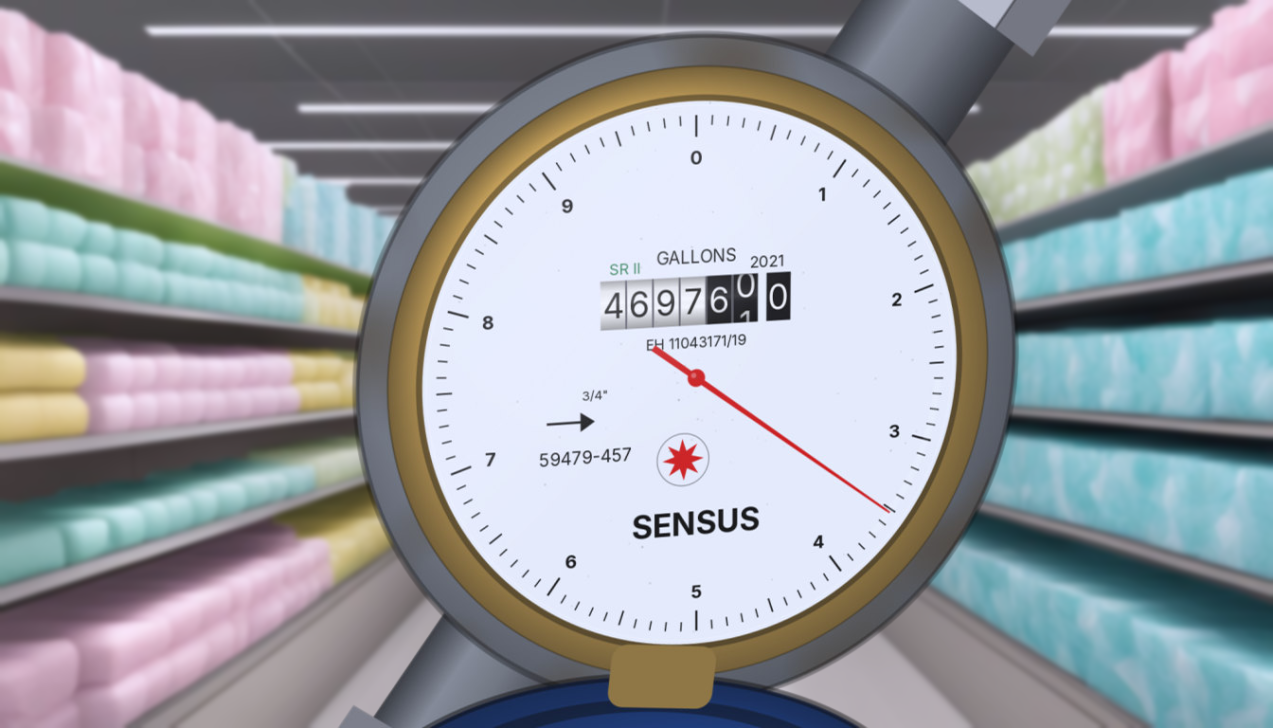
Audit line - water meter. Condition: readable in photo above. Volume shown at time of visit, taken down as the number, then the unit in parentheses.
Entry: 4697603.5 (gal)
